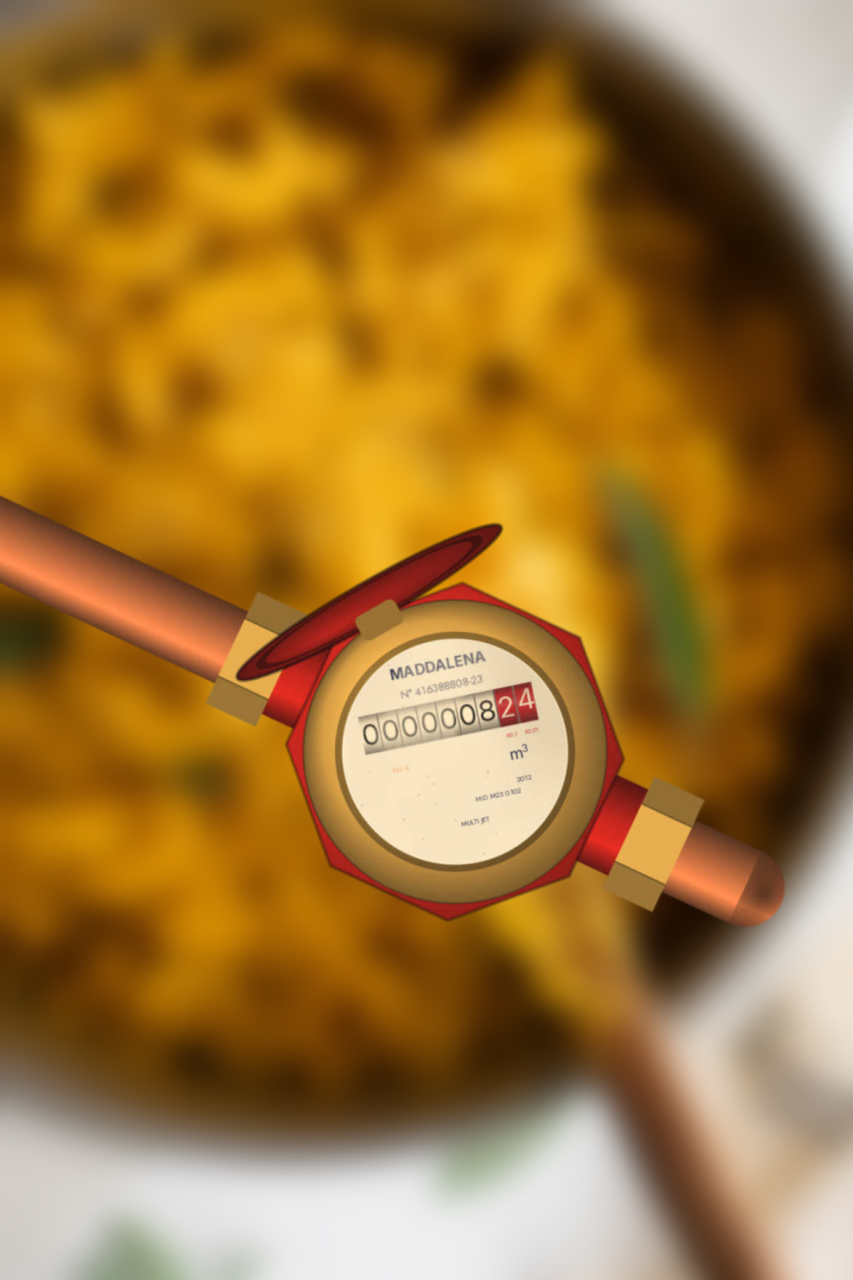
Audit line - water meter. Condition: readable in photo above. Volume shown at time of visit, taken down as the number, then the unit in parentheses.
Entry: 8.24 (m³)
